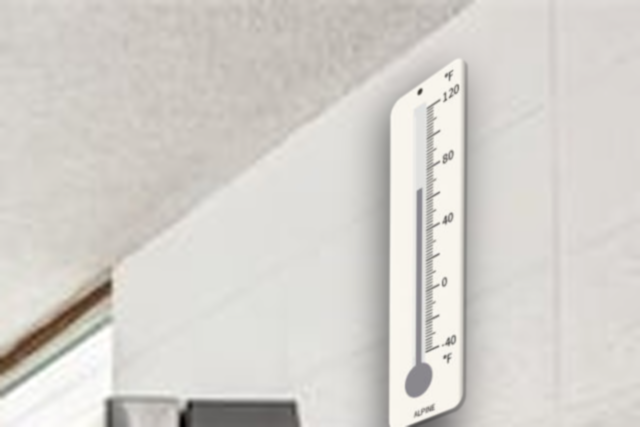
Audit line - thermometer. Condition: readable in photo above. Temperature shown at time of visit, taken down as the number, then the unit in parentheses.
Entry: 70 (°F)
